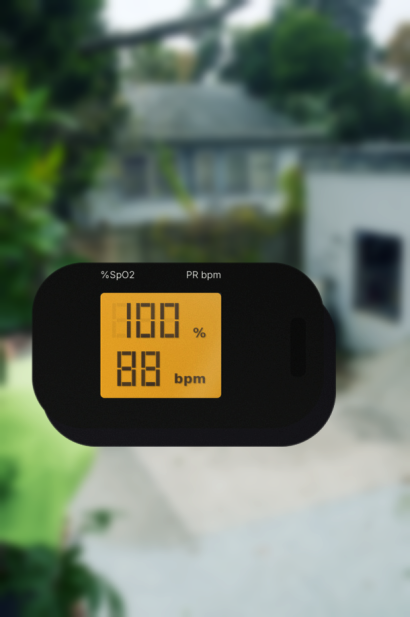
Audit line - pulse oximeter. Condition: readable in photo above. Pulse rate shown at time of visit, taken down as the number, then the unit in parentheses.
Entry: 88 (bpm)
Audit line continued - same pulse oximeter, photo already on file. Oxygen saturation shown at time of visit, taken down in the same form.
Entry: 100 (%)
